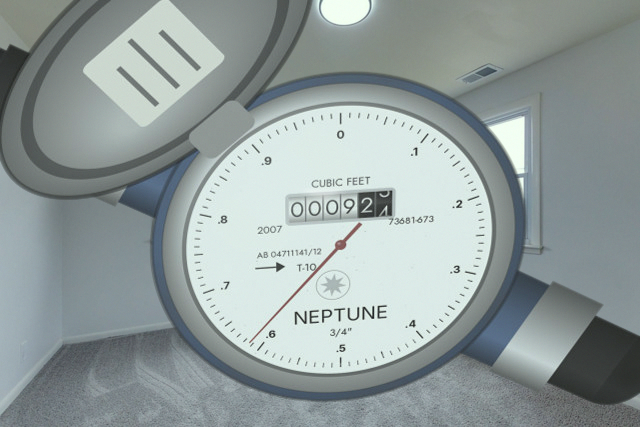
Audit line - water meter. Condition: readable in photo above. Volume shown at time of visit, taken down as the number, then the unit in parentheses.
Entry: 923.61 (ft³)
